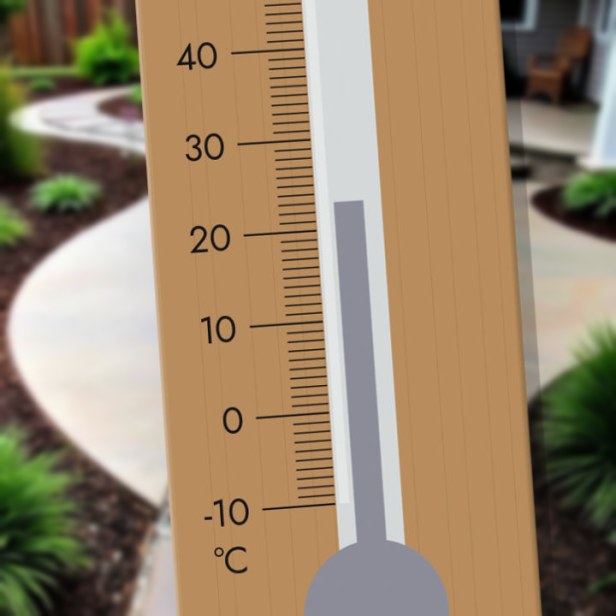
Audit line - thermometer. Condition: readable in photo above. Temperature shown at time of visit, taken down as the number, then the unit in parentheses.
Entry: 23 (°C)
